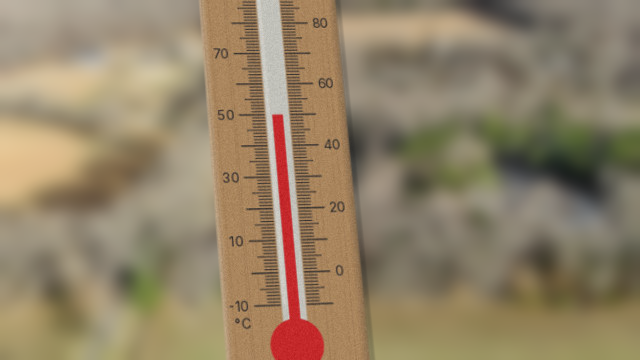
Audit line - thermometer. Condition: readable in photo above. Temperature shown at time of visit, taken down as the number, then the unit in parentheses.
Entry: 50 (°C)
